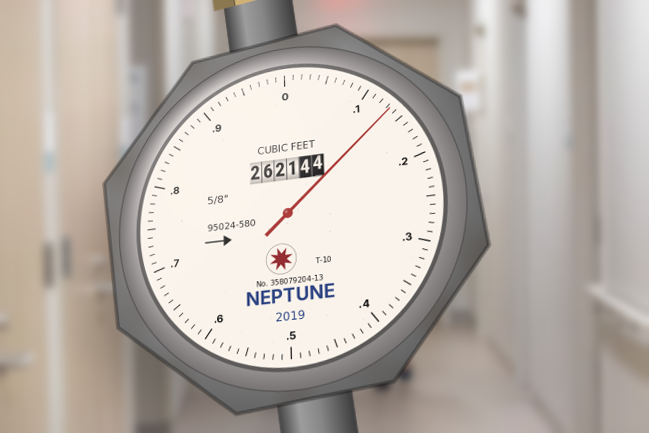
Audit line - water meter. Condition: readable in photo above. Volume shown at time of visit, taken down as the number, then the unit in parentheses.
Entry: 262144.13 (ft³)
